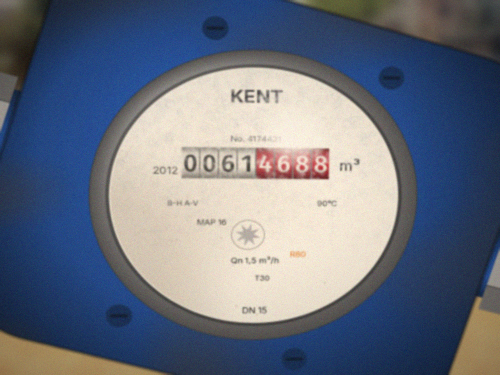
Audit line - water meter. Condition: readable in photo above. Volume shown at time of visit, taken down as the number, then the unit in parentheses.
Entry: 61.4688 (m³)
